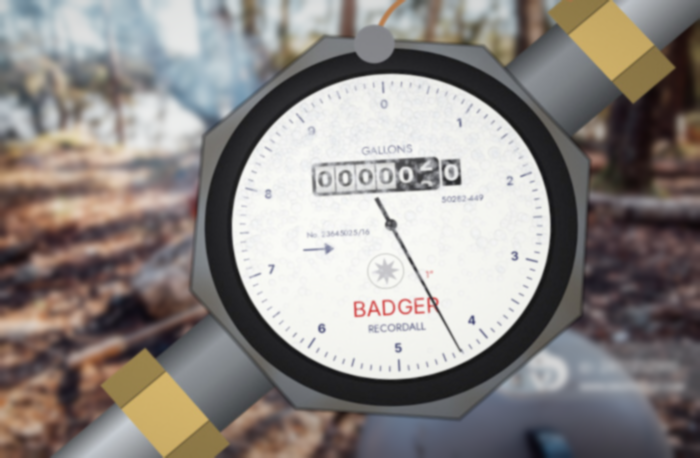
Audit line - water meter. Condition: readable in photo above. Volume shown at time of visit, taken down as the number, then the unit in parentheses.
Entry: 24.3 (gal)
